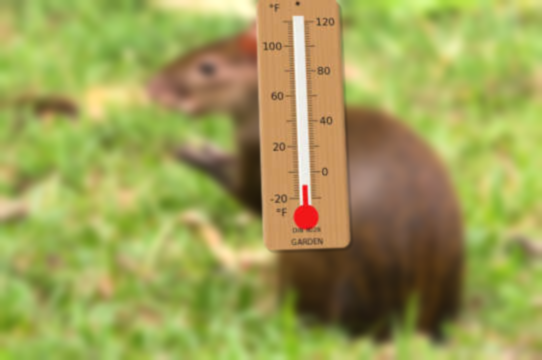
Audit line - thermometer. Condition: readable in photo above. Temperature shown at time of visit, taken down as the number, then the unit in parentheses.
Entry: -10 (°F)
